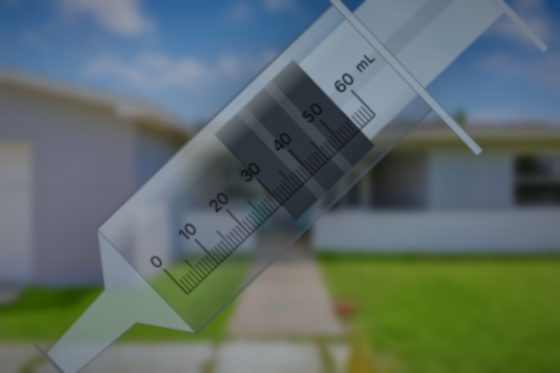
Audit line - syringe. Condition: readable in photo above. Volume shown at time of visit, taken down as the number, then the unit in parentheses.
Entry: 30 (mL)
